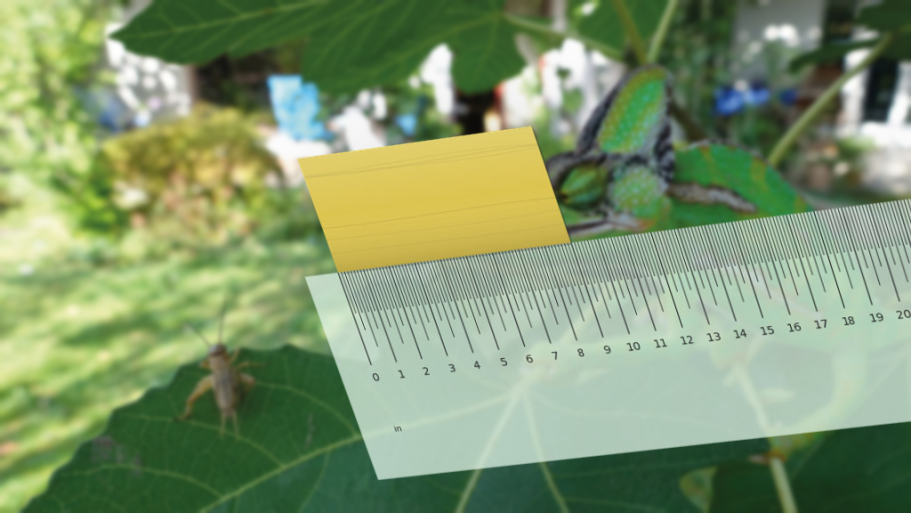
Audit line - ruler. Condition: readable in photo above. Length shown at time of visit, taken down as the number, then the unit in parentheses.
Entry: 9 (in)
